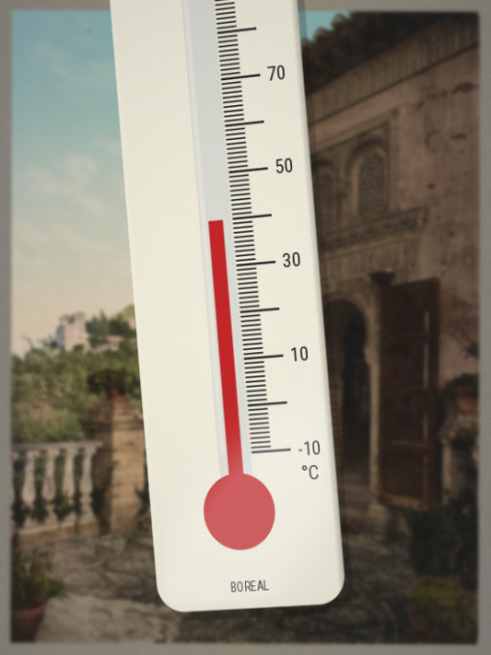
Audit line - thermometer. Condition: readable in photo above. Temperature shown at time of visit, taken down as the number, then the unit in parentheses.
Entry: 40 (°C)
